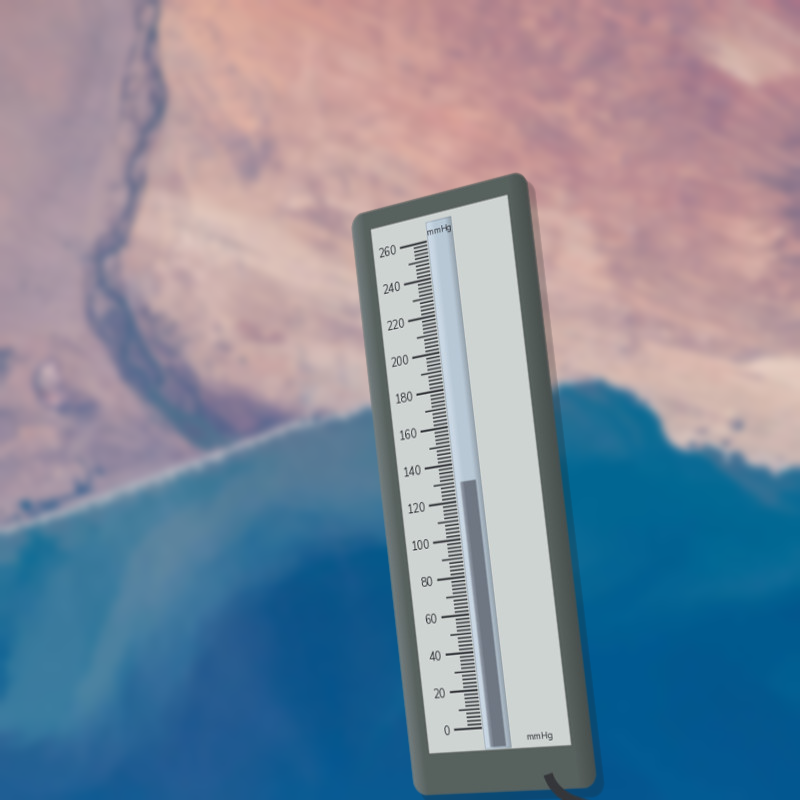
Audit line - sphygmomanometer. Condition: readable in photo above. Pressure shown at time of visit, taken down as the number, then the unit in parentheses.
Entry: 130 (mmHg)
